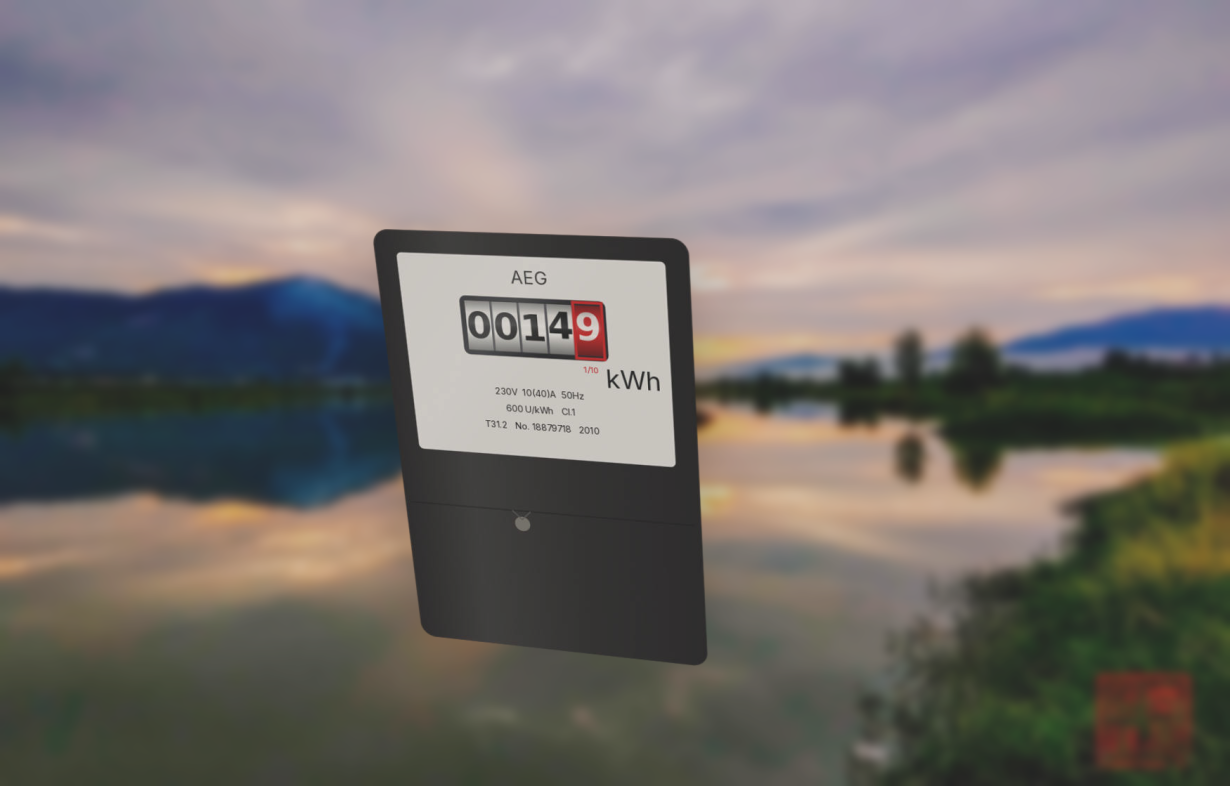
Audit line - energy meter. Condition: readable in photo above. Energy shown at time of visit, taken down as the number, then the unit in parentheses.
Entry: 14.9 (kWh)
